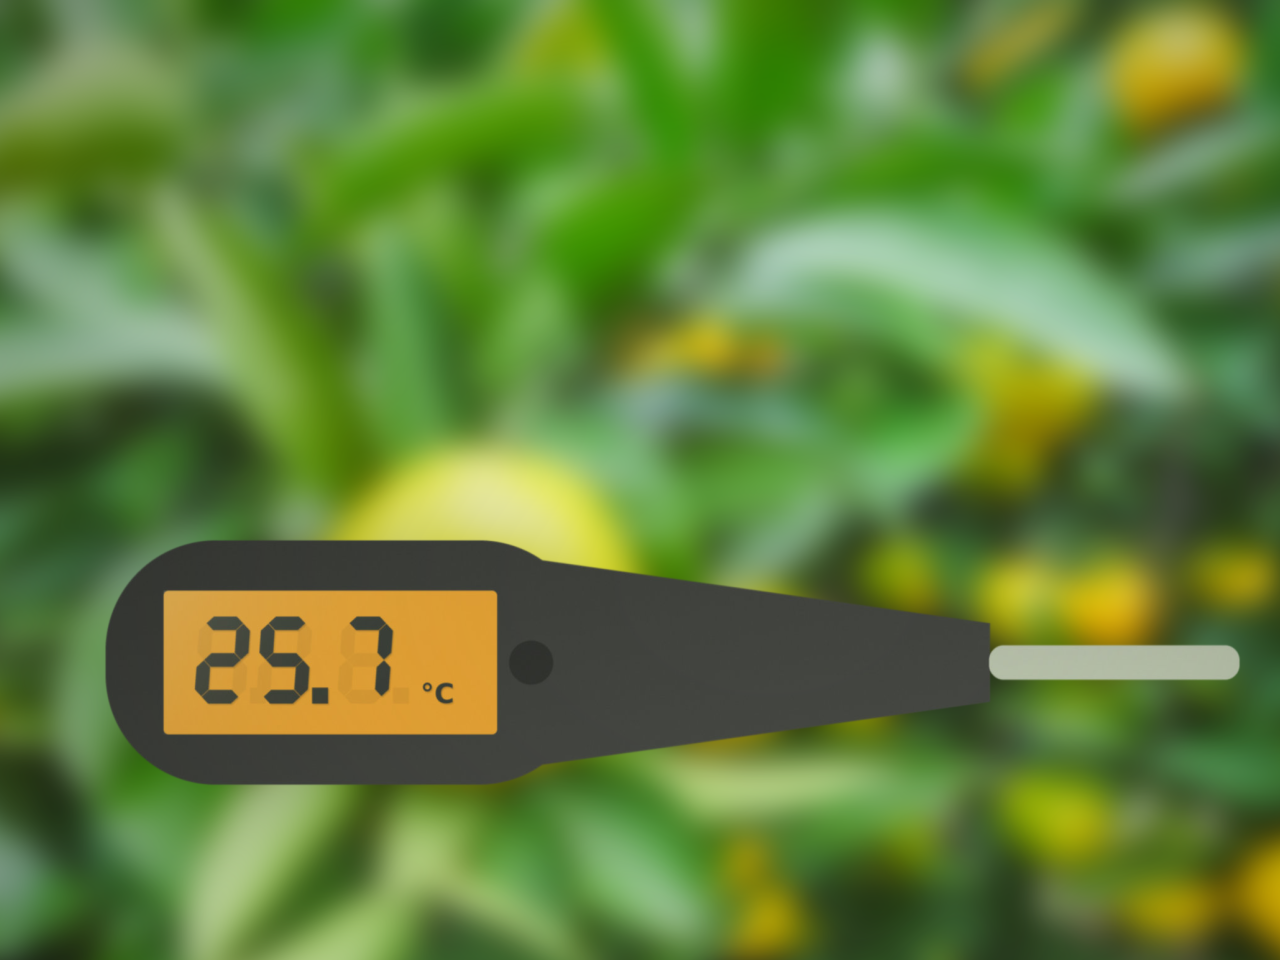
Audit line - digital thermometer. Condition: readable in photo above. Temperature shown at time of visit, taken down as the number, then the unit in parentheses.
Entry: 25.7 (°C)
